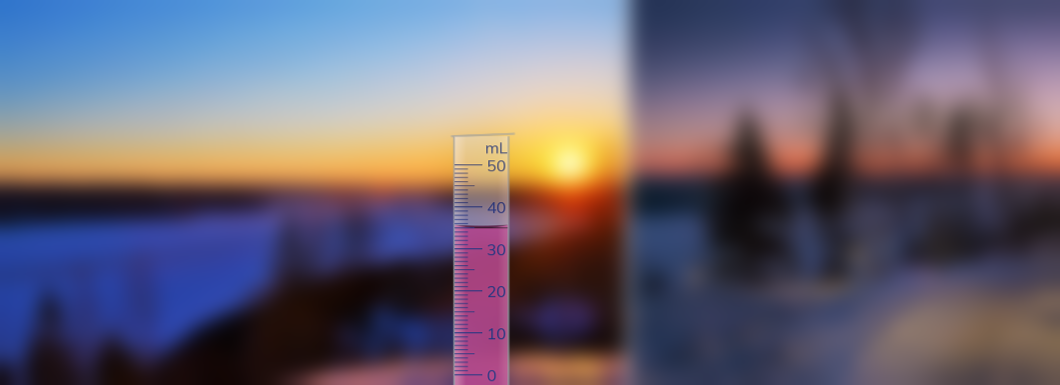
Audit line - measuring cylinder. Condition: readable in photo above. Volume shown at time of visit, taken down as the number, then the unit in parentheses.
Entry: 35 (mL)
